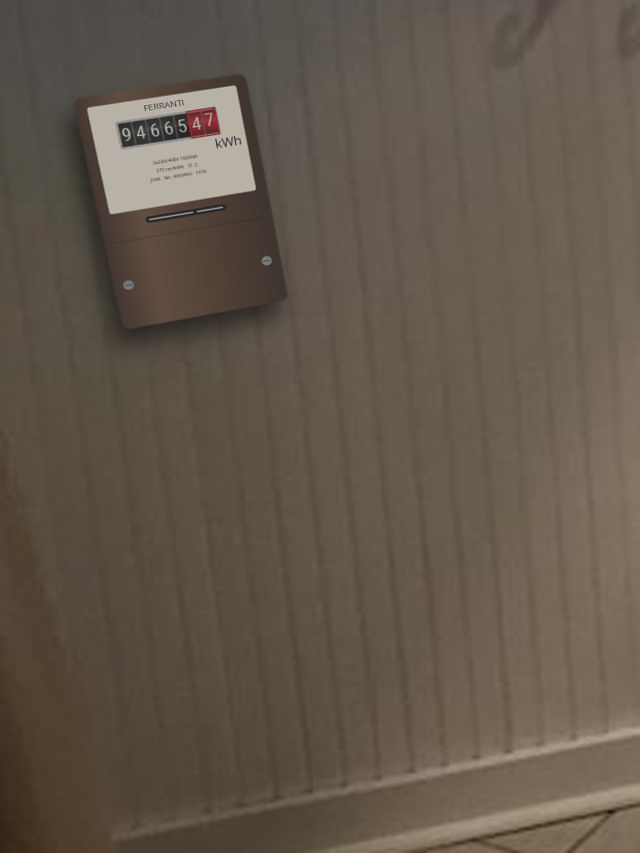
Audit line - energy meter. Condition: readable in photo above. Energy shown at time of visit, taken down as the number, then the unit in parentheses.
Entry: 94665.47 (kWh)
